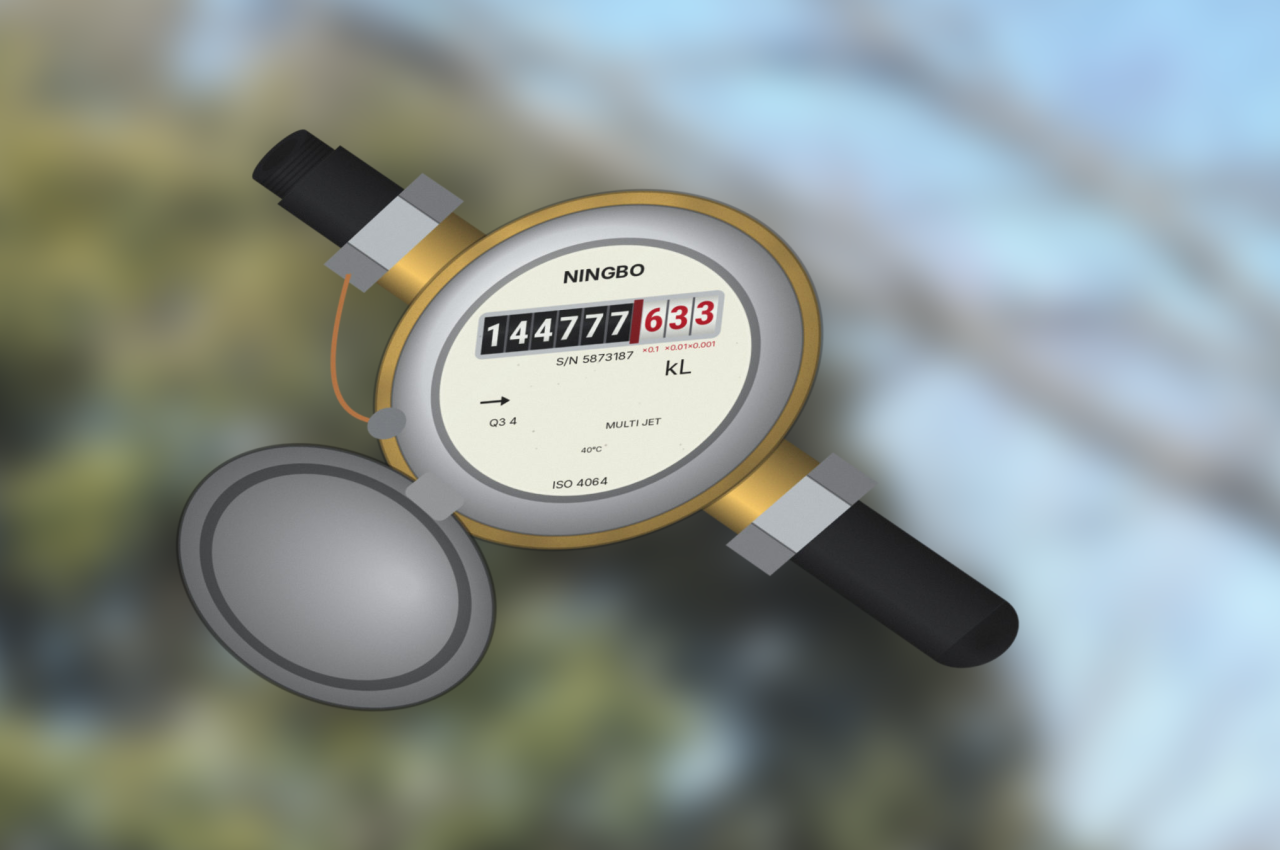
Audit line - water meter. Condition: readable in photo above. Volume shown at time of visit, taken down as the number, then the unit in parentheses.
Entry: 144777.633 (kL)
